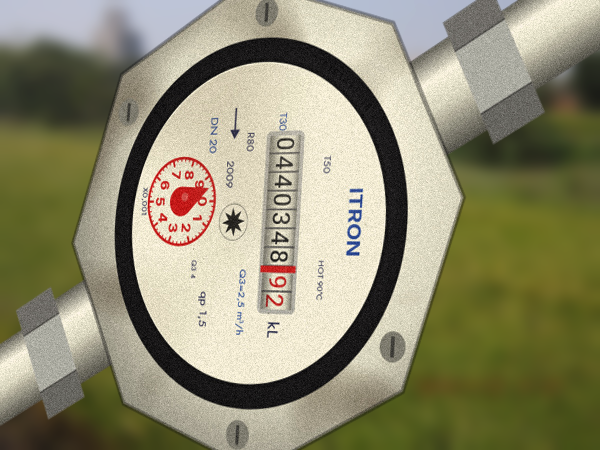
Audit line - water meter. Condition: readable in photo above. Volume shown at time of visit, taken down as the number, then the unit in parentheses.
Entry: 440348.919 (kL)
